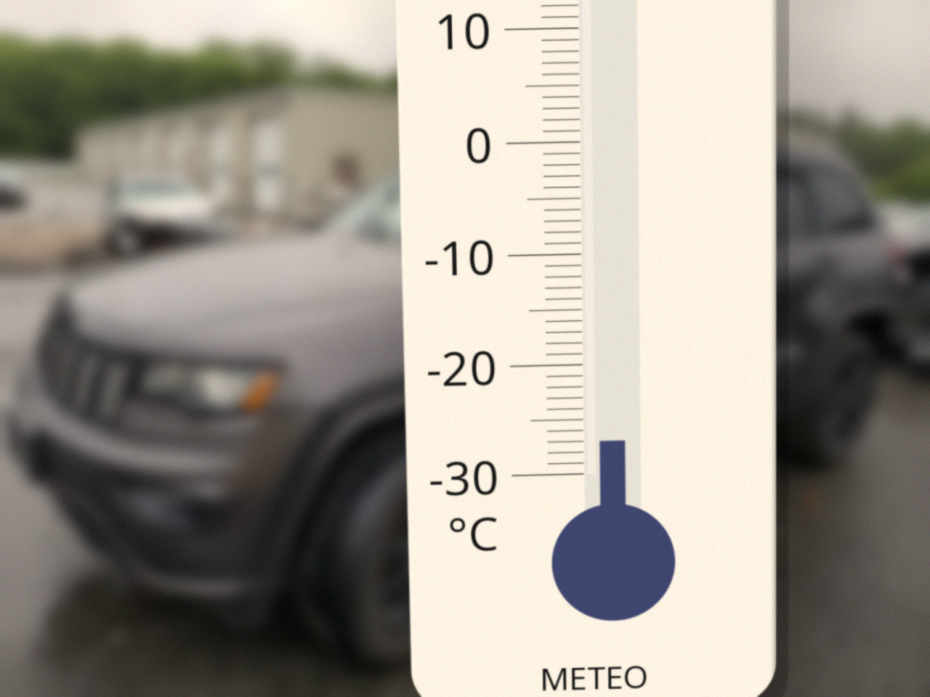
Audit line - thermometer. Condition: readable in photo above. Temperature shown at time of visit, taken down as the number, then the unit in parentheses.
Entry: -27 (°C)
